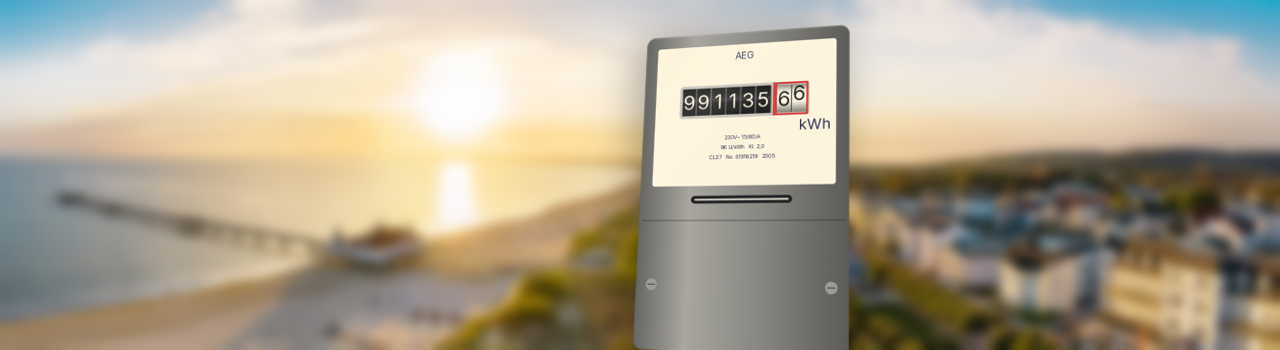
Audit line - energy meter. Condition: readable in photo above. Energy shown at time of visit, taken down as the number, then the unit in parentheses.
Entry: 991135.66 (kWh)
